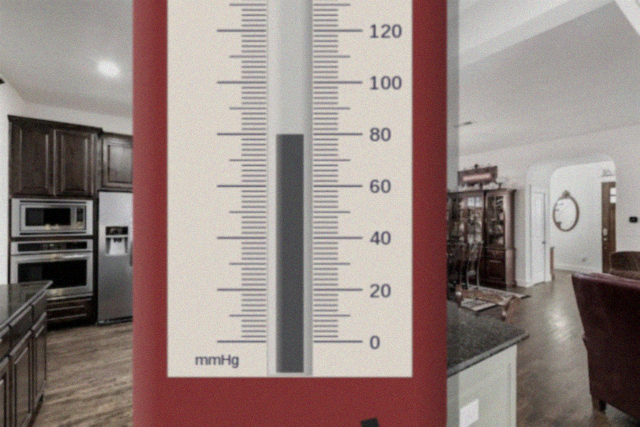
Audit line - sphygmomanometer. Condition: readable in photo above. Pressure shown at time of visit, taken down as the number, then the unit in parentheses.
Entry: 80 (mmHg)
